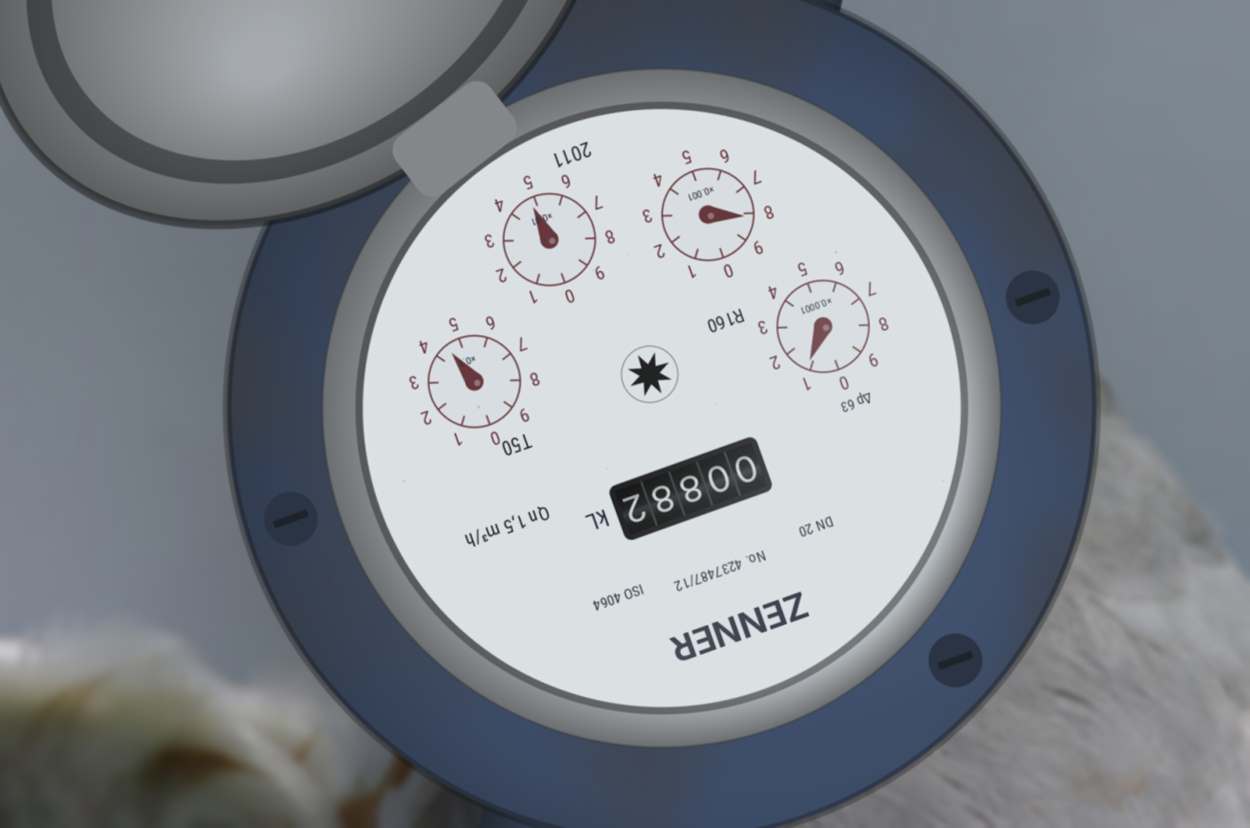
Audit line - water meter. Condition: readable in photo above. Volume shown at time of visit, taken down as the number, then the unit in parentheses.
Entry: 882.4481 (kL)
